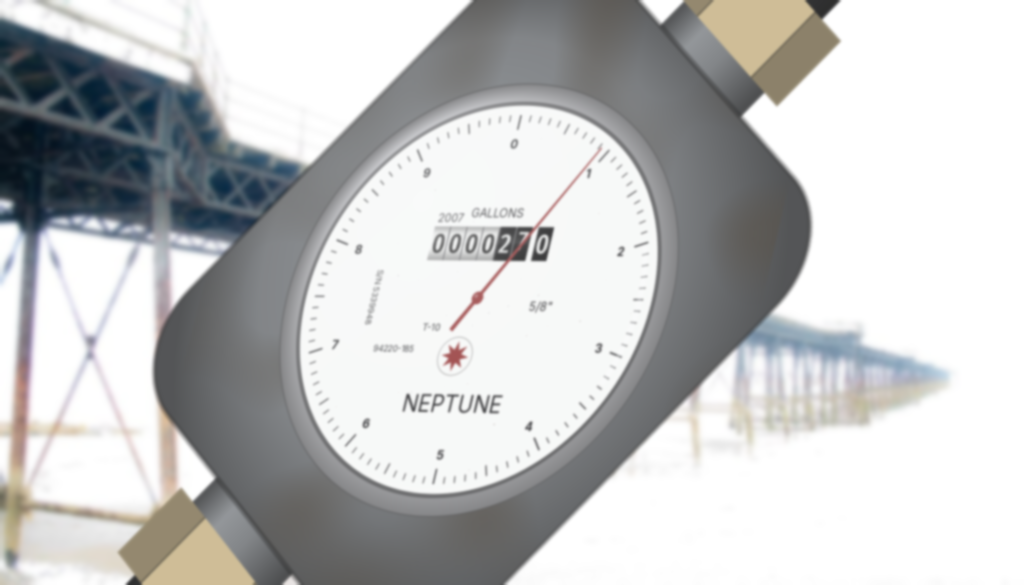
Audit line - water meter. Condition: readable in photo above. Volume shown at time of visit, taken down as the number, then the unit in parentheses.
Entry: 270.9 (gal)
